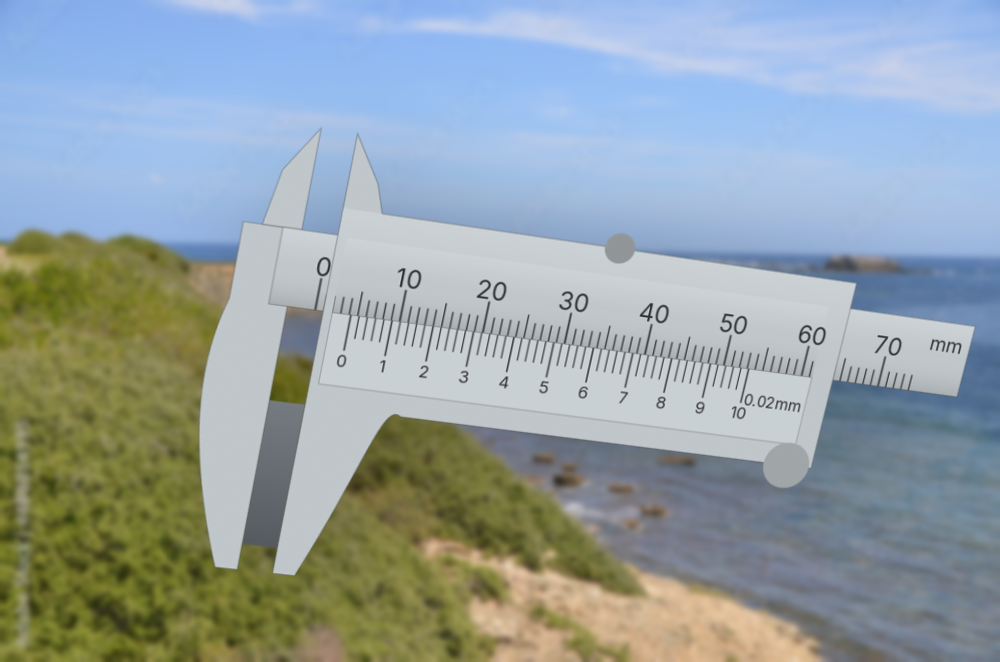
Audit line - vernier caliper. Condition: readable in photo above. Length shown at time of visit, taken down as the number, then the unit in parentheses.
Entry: 4.2 (mm)
